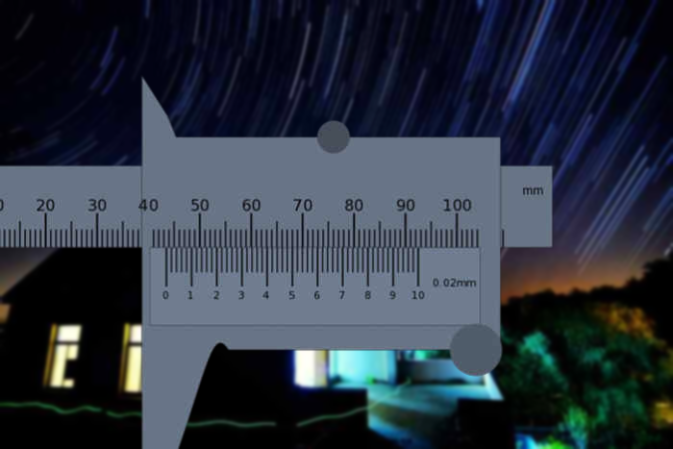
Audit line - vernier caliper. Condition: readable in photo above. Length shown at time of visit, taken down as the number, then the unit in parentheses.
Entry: 43.5 (mm)
